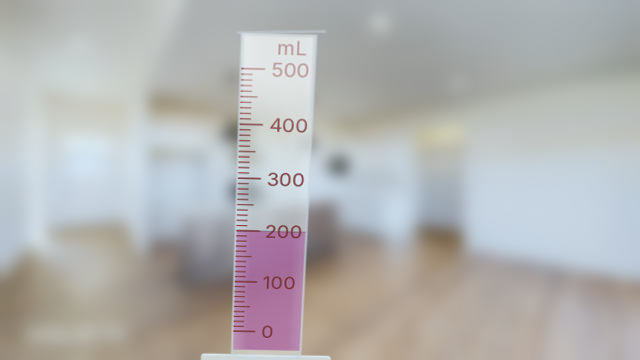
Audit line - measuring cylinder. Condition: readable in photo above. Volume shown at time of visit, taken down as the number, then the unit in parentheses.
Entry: 200 (mL)
